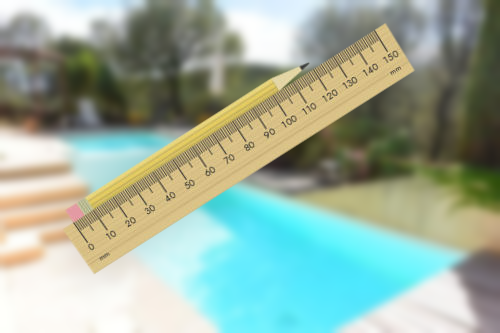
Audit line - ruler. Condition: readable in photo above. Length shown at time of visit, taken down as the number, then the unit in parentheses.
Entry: 120 (mm)
